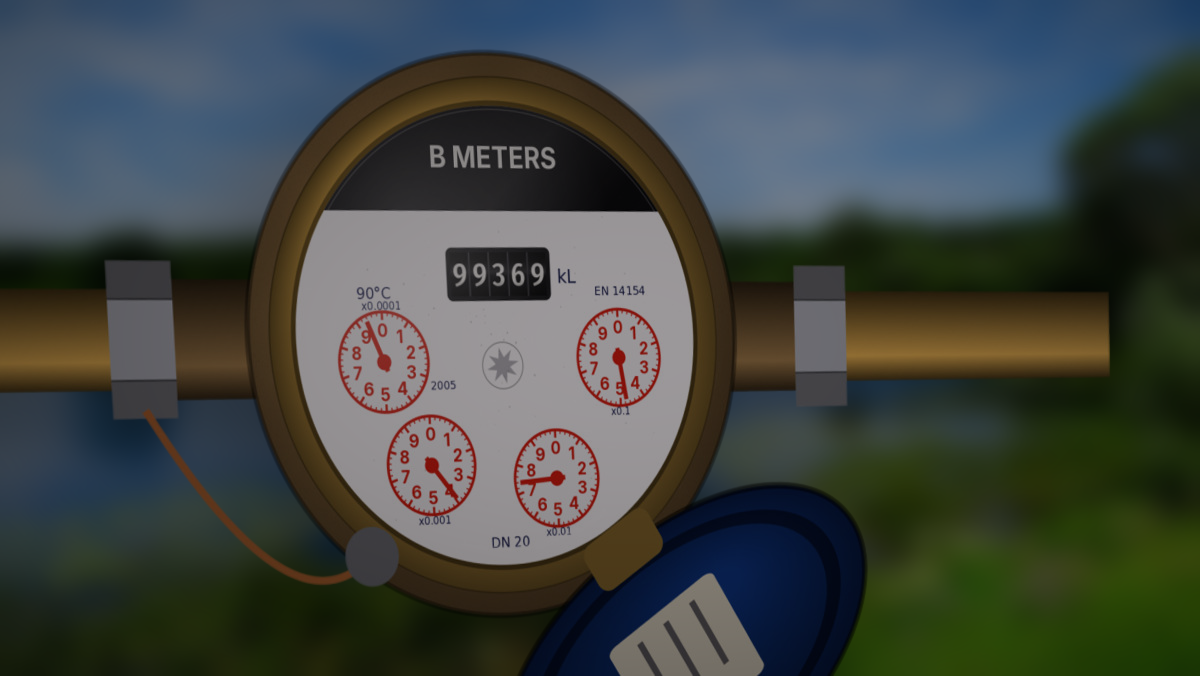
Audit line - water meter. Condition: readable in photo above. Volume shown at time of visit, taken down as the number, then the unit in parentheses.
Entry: 99369.4739 (kL)
